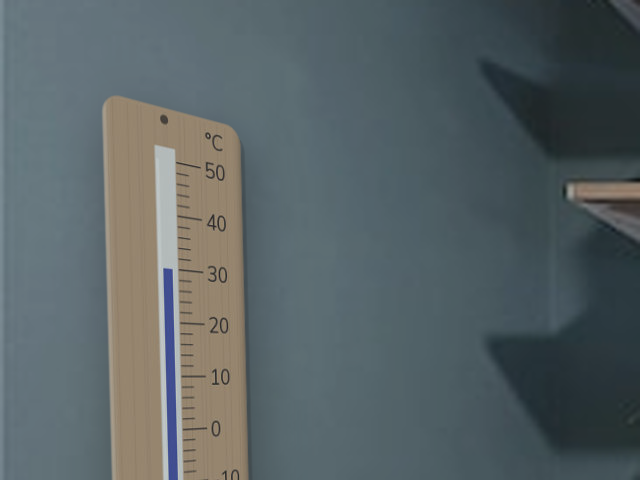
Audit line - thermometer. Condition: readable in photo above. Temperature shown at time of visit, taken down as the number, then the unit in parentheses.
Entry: 30 (°C)
